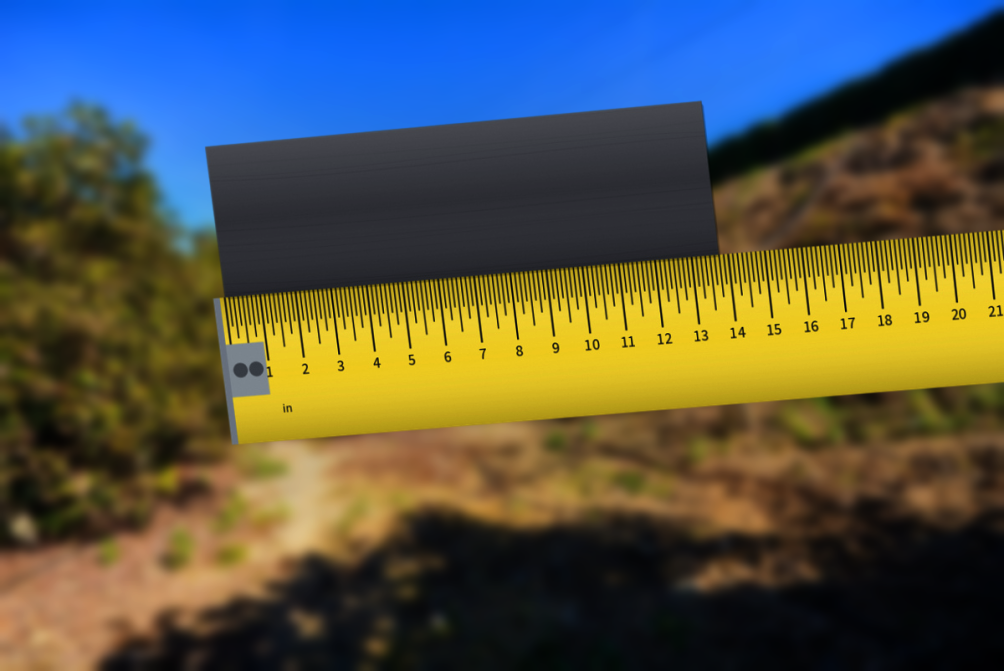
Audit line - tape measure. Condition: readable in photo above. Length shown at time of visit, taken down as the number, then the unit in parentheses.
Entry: 13.75 (in)
